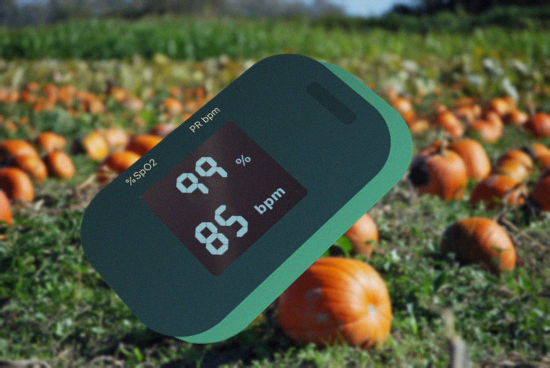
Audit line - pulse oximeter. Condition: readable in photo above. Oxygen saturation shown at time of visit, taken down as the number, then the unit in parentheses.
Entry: 99 (%)
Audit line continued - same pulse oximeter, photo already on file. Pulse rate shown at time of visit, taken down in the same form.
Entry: 85 (bpm)
